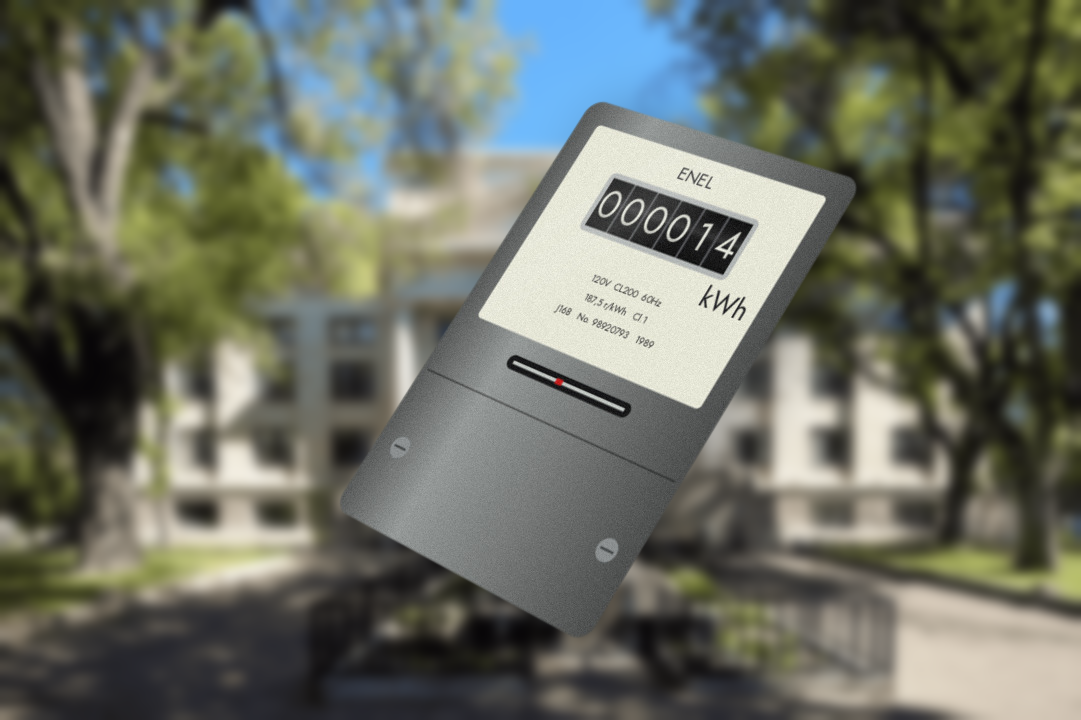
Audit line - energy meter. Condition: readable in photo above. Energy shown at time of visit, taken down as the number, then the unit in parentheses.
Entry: 14 (kWh)
